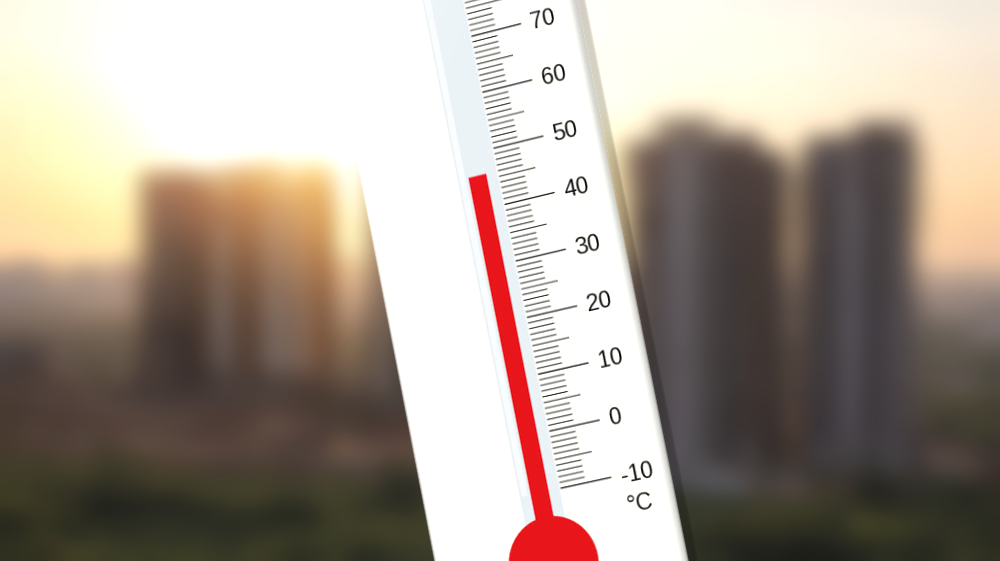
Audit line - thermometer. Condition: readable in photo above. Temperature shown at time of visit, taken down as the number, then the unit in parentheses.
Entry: 46 (°C)
